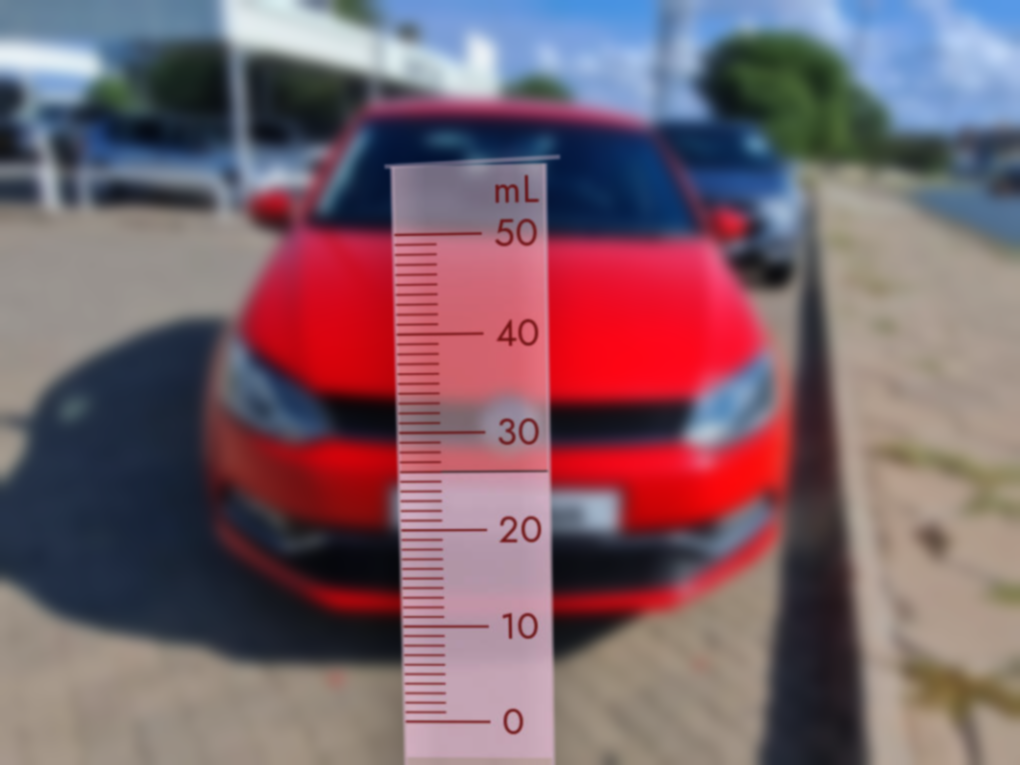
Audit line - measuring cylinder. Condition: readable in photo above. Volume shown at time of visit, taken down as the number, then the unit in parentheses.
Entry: 26 (mL)
